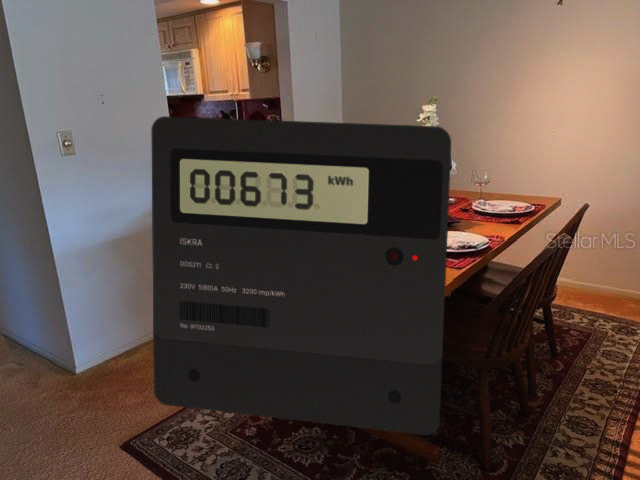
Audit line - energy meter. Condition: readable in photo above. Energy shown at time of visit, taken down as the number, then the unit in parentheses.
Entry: 673 (kWh)
